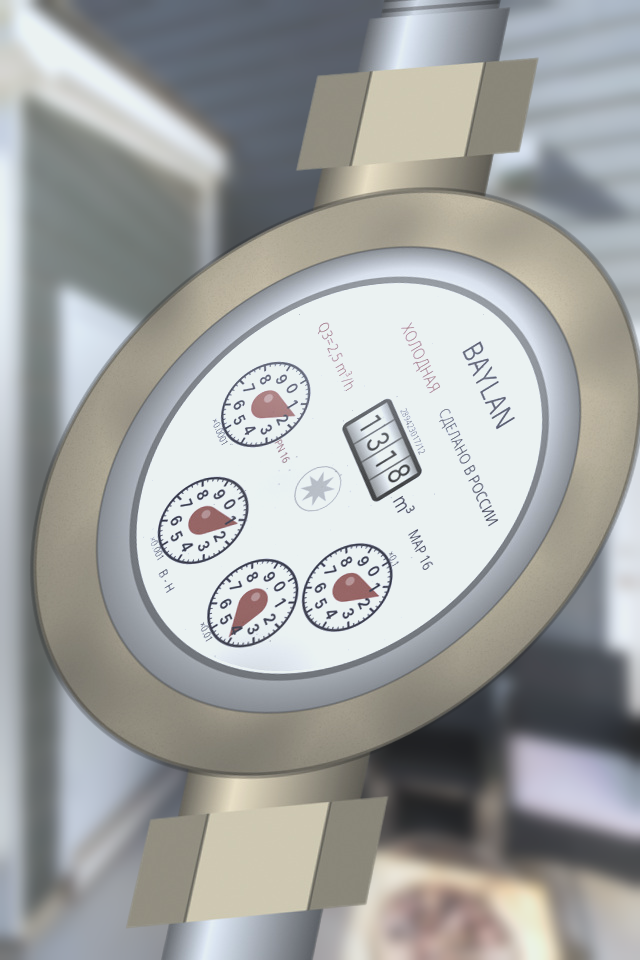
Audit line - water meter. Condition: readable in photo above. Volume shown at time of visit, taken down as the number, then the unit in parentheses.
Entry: 1318.1411 (m³)
